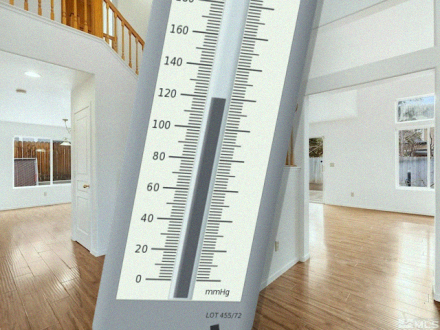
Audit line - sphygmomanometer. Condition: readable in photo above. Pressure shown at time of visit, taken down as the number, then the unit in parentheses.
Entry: 120 (mmHg)
